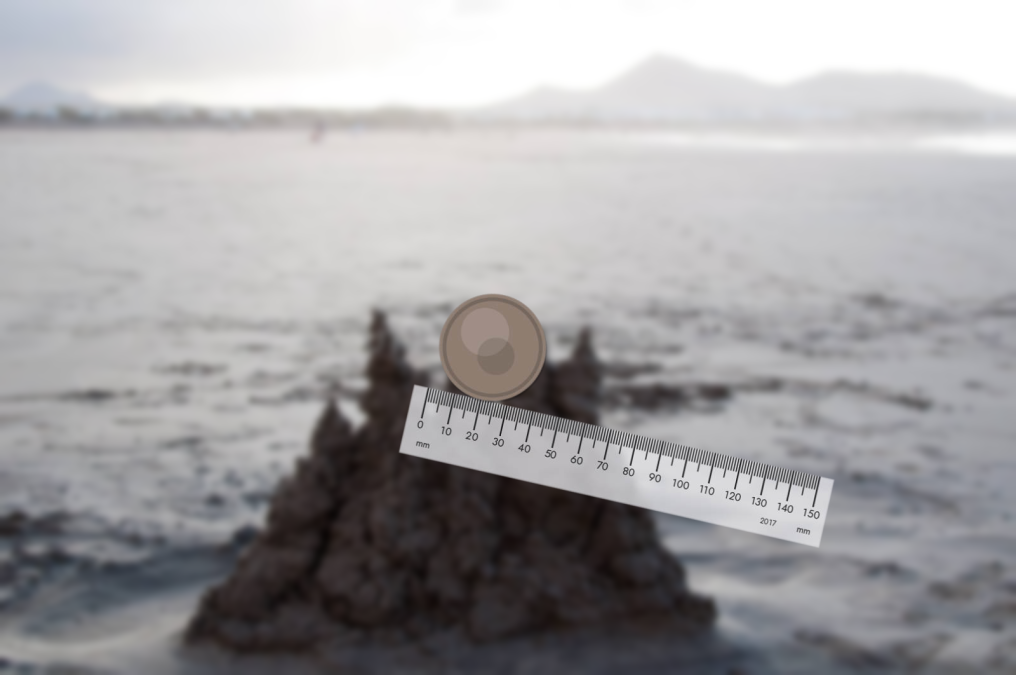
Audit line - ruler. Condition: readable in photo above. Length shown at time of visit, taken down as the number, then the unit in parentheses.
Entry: 40 (mm)
